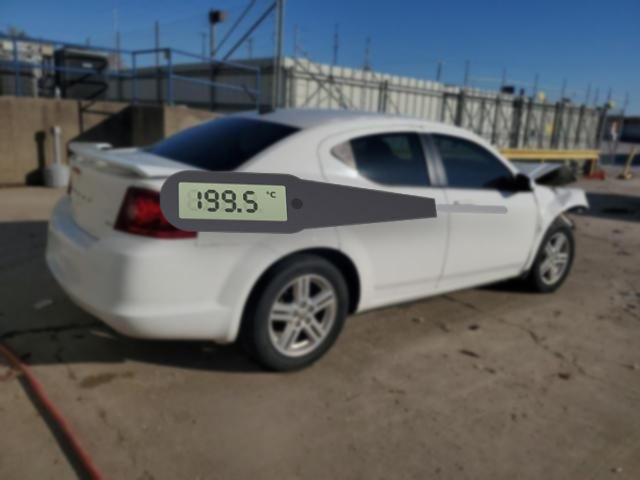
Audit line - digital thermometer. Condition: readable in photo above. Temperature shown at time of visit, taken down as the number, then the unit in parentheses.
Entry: 199.5 (°C)
